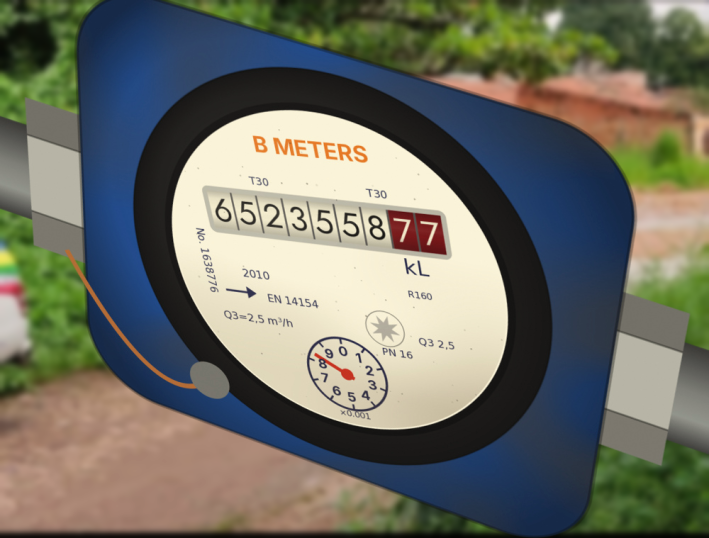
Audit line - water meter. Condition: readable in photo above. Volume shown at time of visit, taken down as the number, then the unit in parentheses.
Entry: 6523558.778 (kL)
